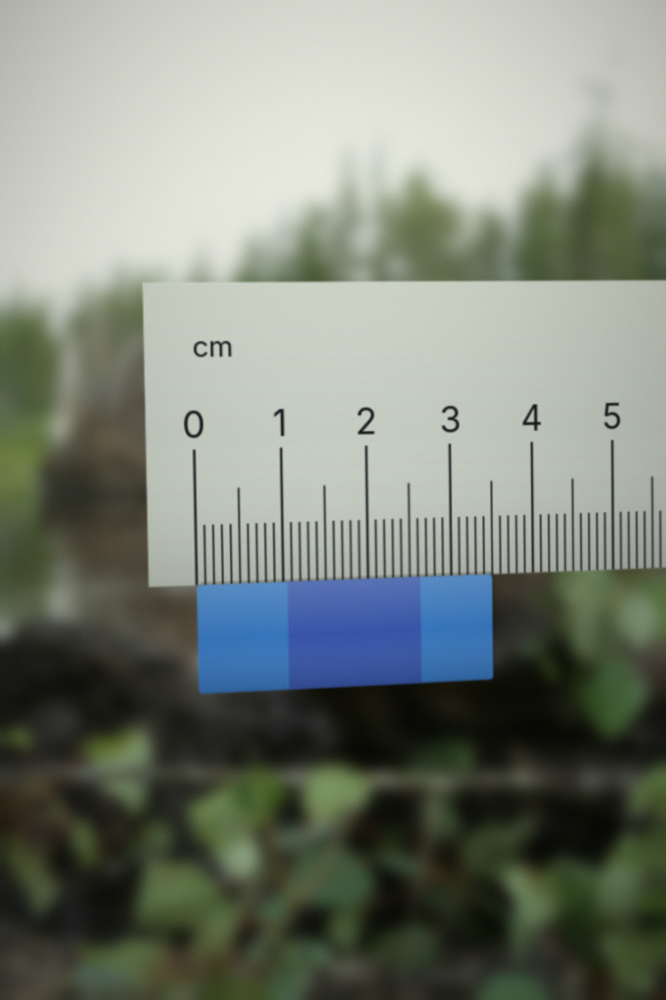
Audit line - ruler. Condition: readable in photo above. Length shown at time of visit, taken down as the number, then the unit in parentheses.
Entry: 3.5 (cm)
